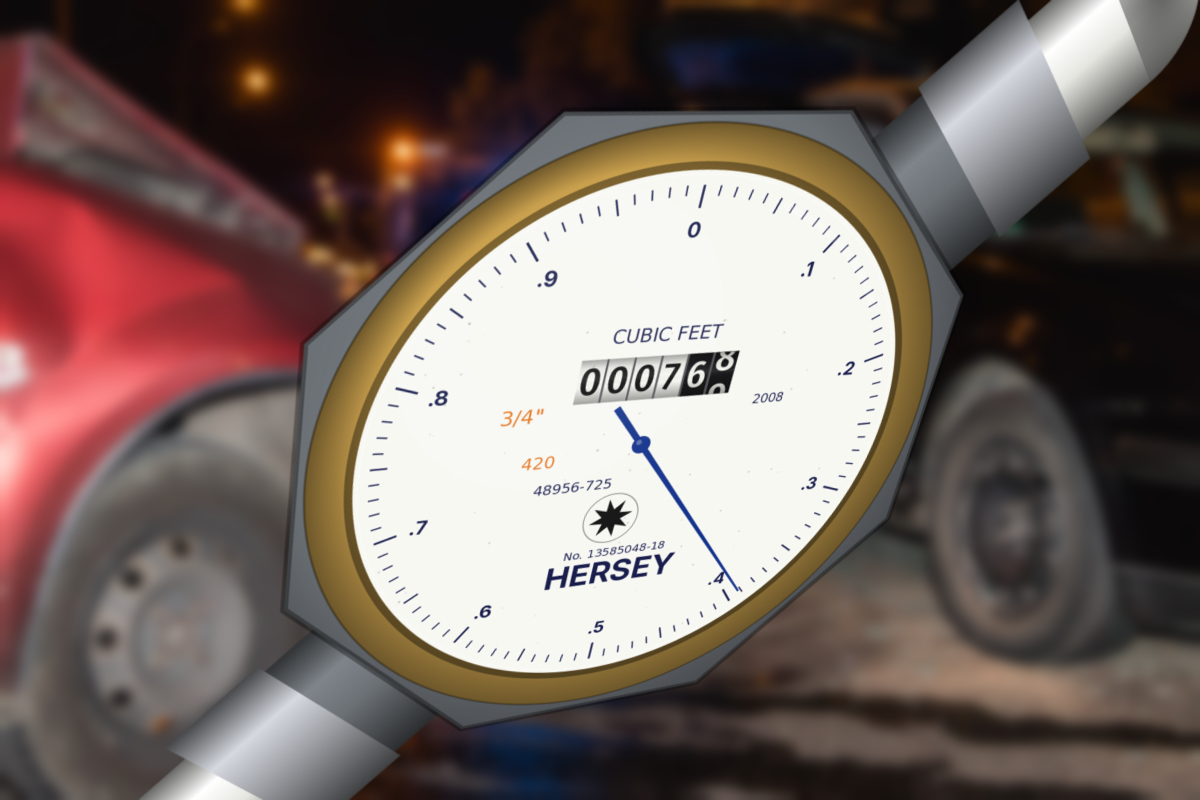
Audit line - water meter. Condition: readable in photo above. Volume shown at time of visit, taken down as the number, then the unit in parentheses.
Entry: 768.39 (ft³)
